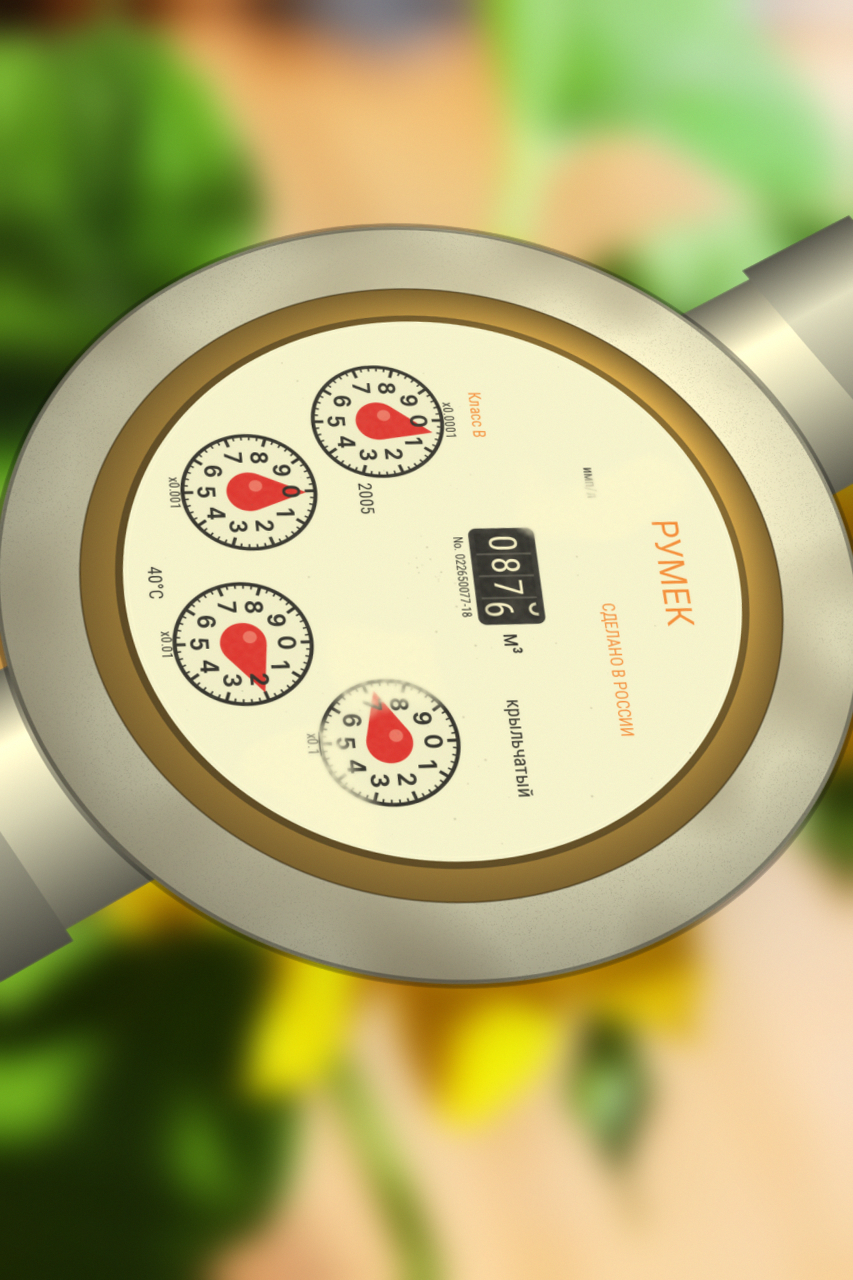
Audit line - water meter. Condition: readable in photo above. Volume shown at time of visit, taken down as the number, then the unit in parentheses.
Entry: 875.7200 (m³)
